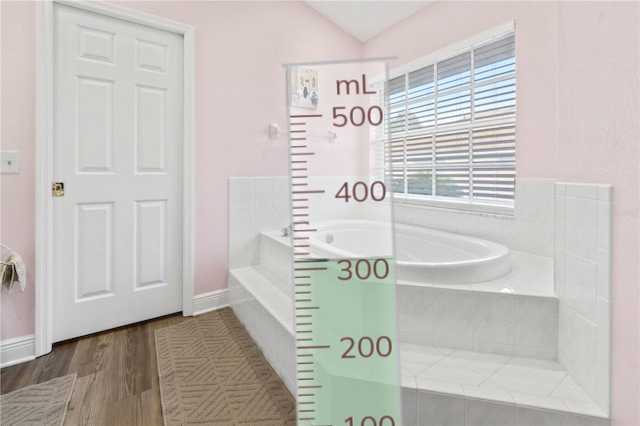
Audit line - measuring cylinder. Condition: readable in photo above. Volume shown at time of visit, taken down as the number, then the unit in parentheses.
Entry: 310 (mL)
